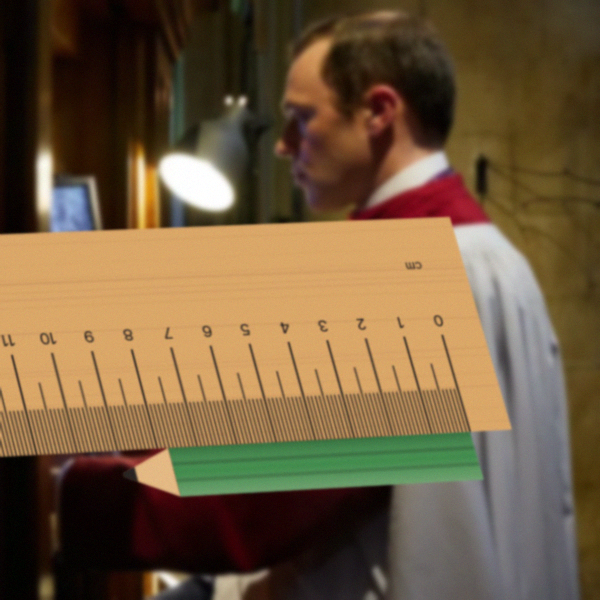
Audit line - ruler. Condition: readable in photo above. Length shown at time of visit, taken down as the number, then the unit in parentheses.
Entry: 9 (cm)
